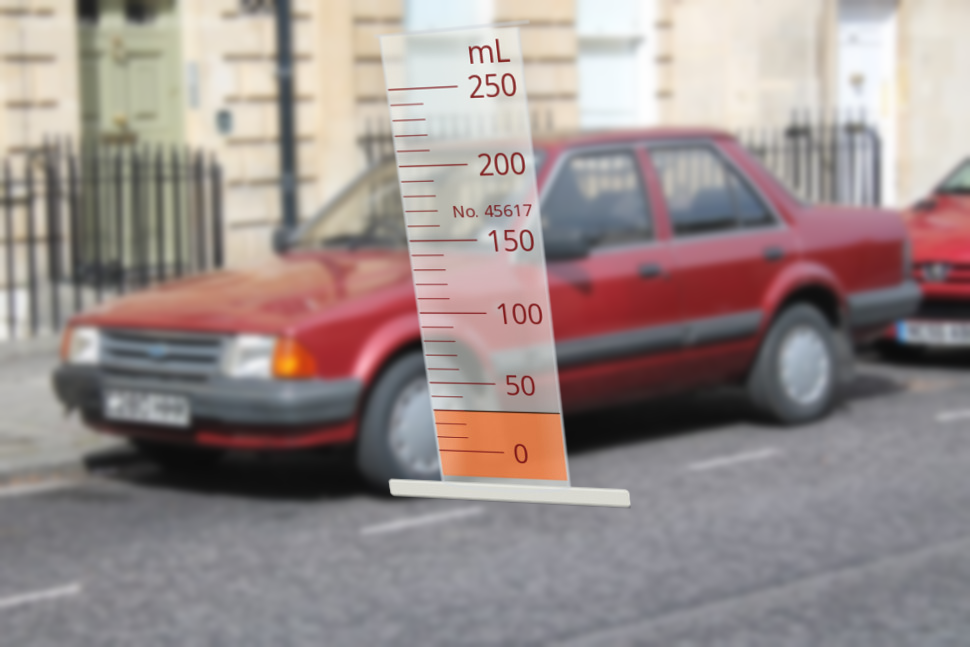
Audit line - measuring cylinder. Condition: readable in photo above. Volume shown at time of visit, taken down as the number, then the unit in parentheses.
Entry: 30 (mL)
